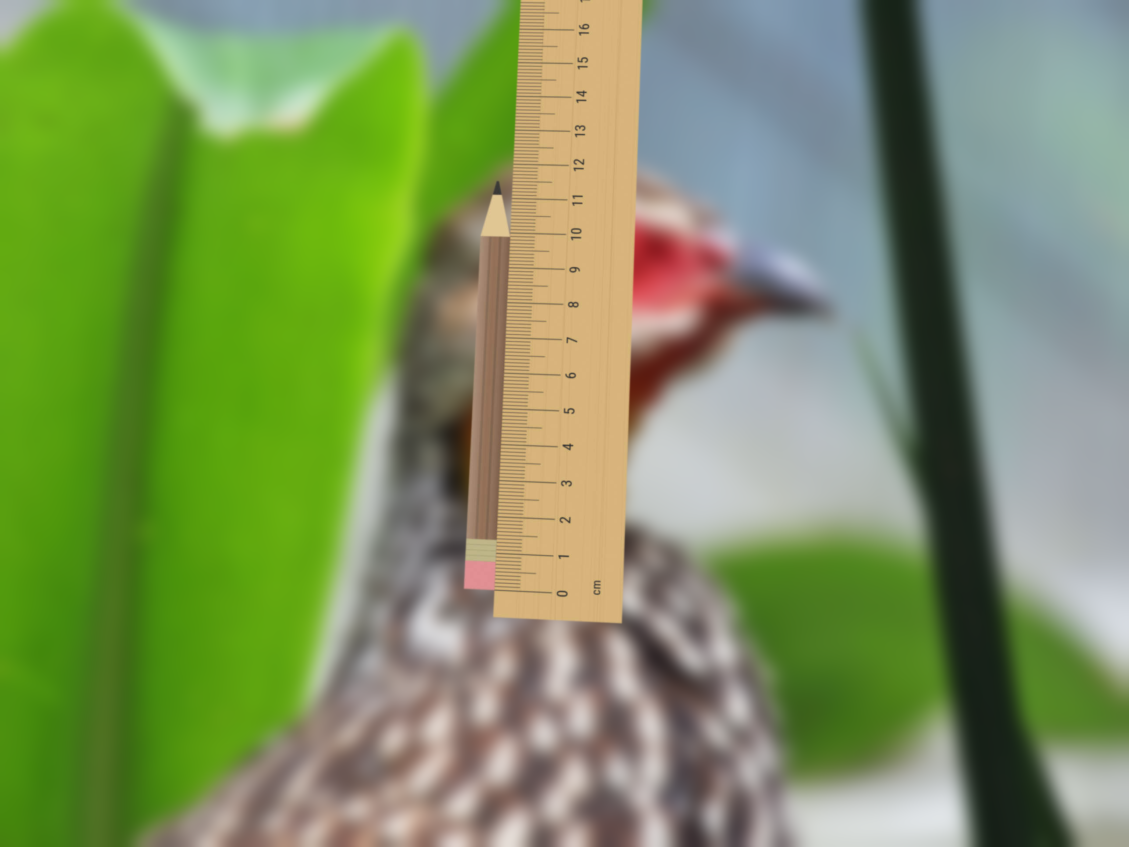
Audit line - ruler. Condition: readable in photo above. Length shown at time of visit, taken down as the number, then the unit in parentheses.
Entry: 11.5 (cm)
